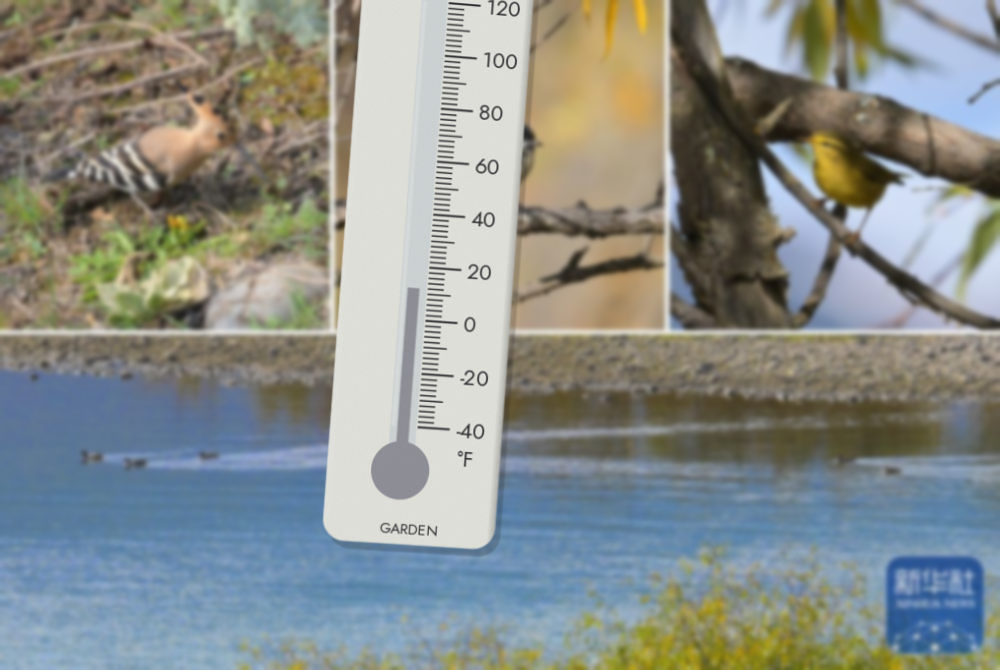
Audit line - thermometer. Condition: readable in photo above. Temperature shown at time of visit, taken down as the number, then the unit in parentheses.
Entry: 12 (°F)
